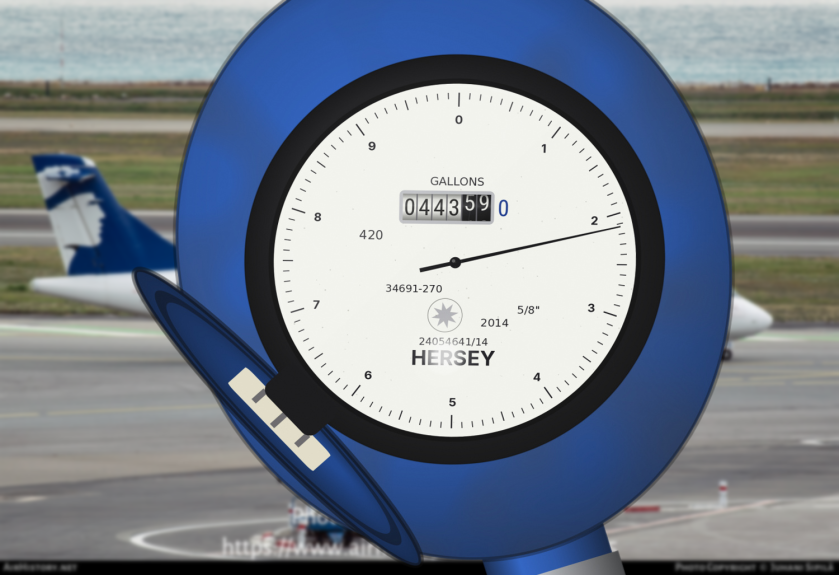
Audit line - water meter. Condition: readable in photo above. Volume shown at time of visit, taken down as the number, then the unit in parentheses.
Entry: 443592.1 (gal)
